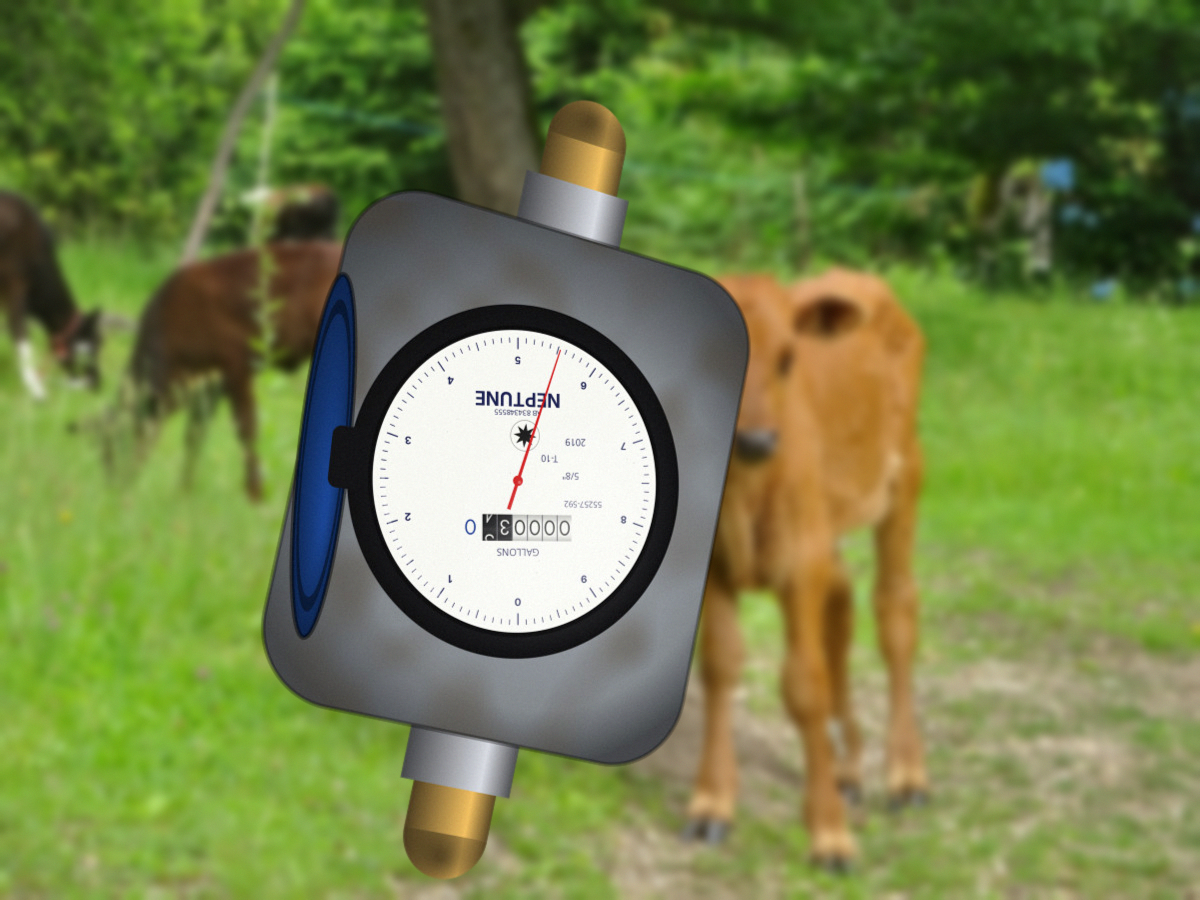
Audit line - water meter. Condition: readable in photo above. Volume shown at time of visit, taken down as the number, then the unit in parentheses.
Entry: 335.5 (gal)
